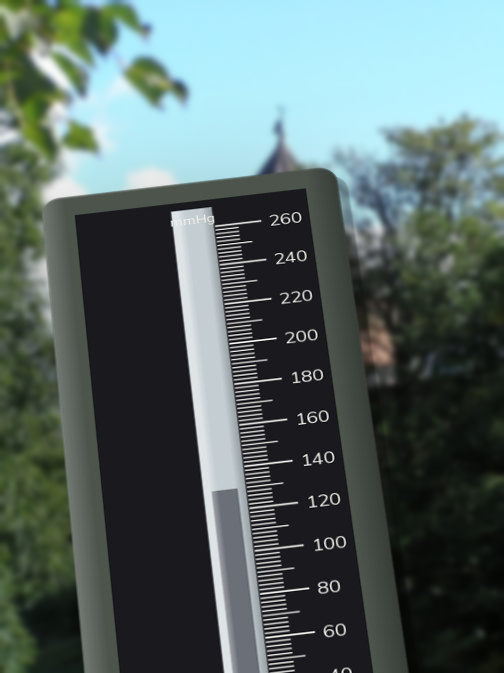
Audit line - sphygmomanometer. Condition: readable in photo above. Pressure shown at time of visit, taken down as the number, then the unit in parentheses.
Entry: 130 (mmHg)
